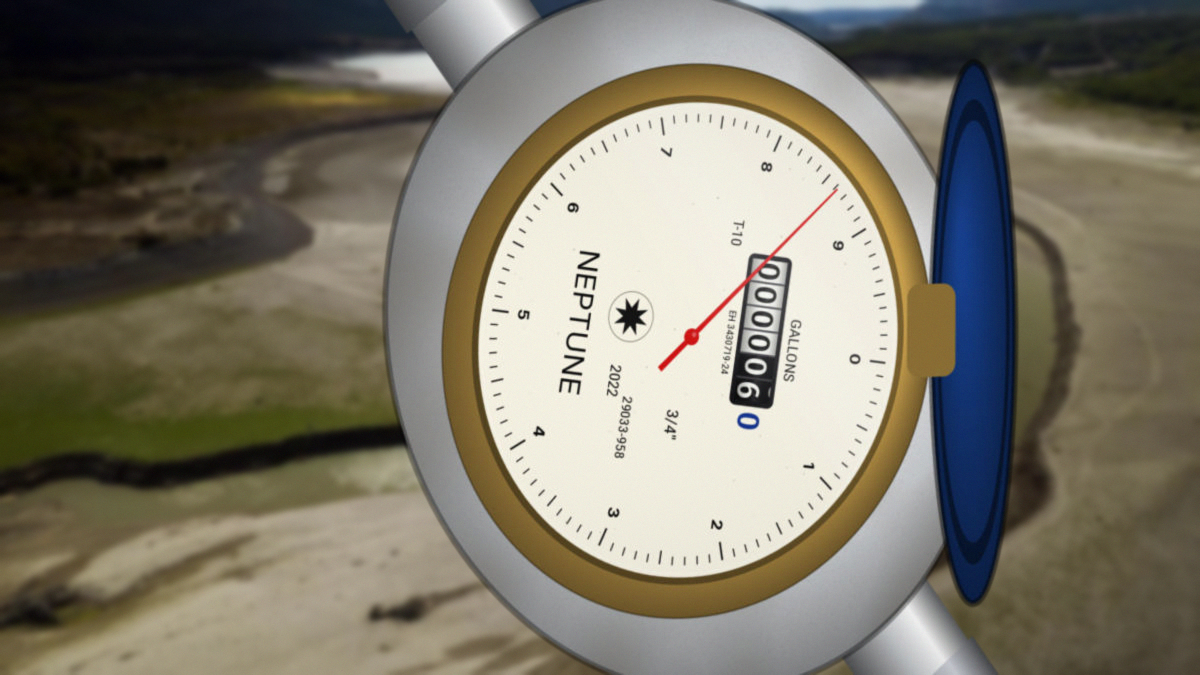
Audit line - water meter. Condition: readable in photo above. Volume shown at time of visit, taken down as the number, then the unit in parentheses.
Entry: 58.6 (gal)
